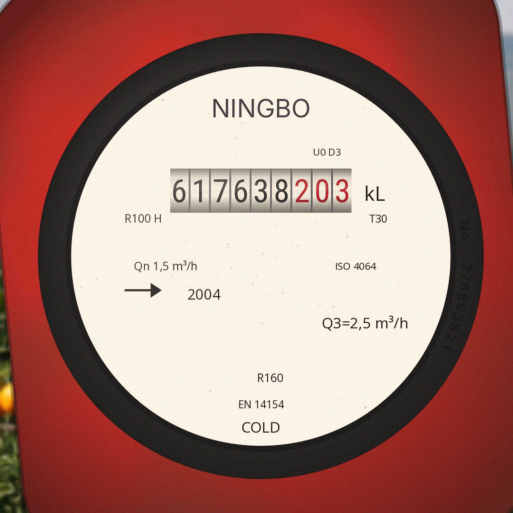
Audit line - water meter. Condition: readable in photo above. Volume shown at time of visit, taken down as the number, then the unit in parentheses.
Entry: 617638.203 (kL)
